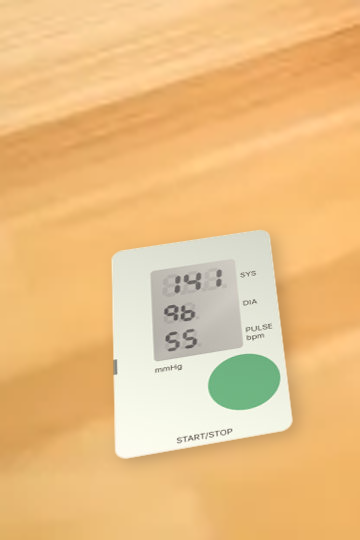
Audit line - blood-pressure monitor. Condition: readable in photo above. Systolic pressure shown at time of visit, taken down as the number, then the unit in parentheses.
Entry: 141 (mmHg)
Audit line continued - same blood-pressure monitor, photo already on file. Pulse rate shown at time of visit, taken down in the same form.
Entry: 55 (bpm)
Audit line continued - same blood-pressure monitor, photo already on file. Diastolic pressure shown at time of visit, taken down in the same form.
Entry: 96 (mmHg)
